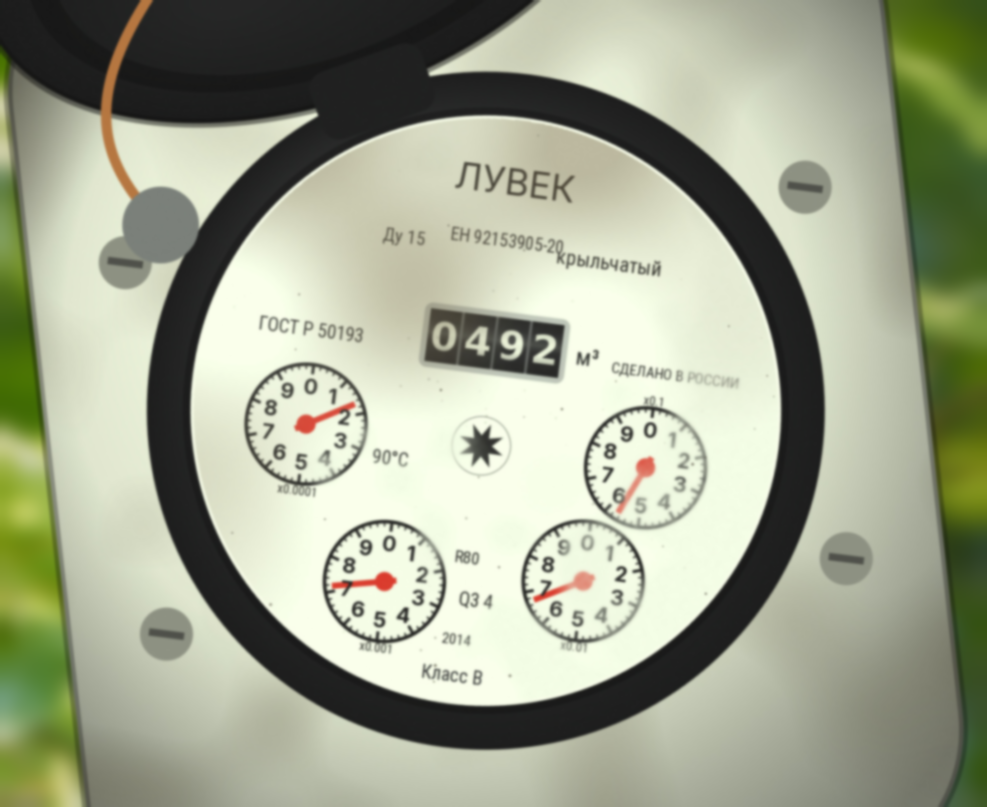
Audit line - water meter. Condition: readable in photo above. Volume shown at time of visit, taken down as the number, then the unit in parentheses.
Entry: 492.5671 (m³)
